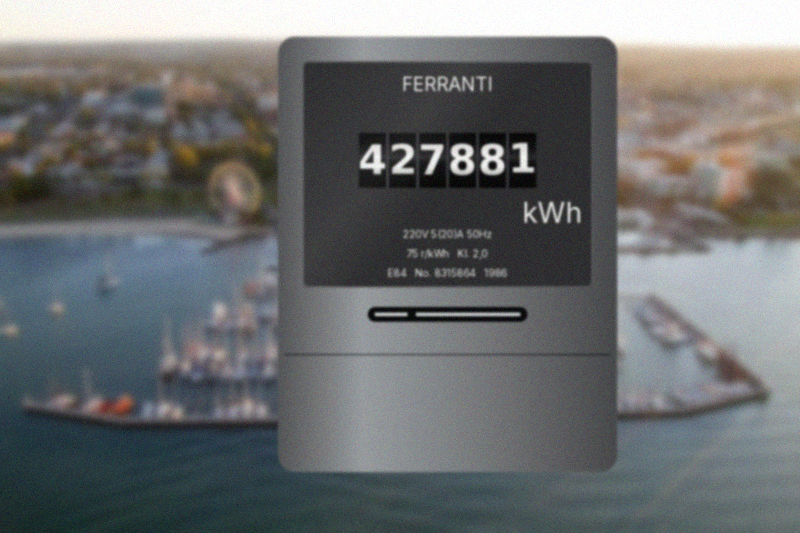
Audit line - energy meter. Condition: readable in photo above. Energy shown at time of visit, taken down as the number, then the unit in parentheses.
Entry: 427881 (kWh)
